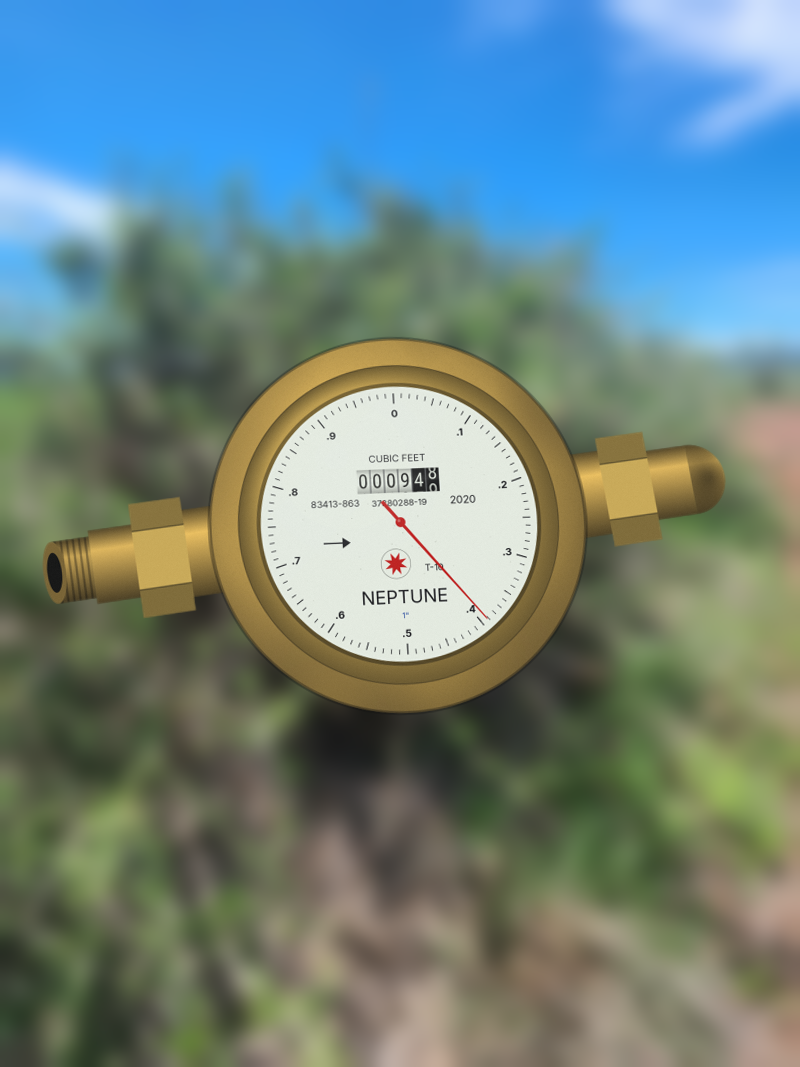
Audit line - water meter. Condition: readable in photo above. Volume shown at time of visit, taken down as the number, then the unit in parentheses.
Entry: 948.39 (ft³)
